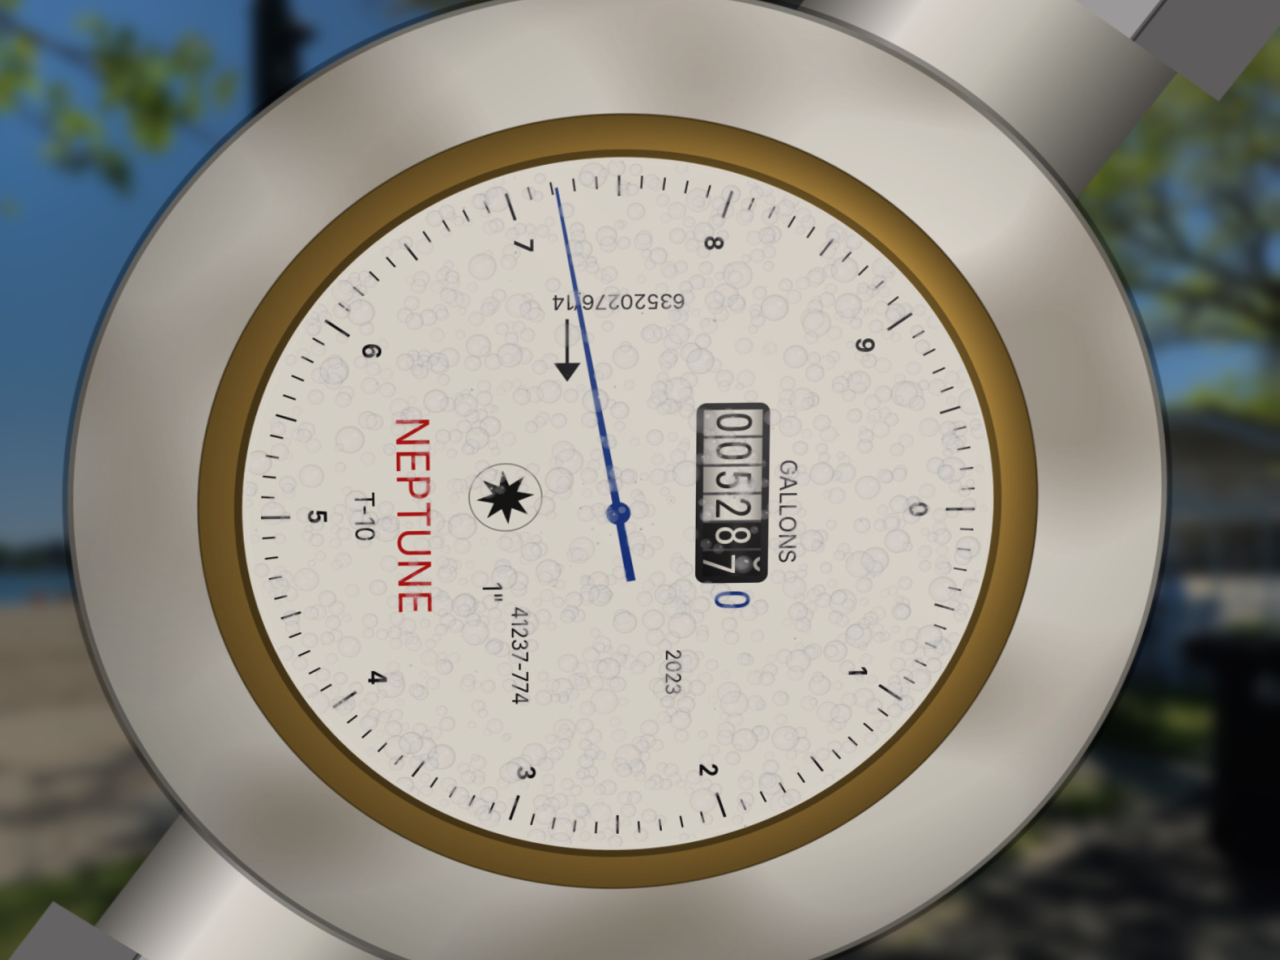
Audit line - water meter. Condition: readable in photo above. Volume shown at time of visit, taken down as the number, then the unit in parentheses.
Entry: 52867.2 (gal)
